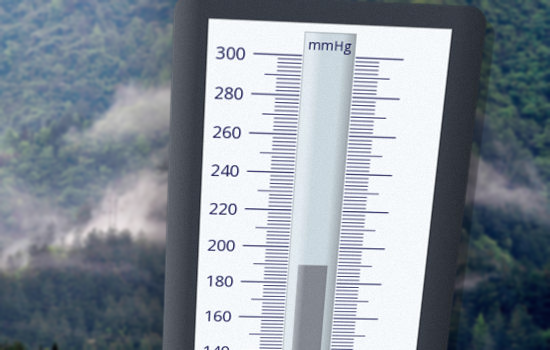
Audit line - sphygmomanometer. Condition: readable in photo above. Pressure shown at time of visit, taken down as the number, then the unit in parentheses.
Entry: 190 (mmHg)
